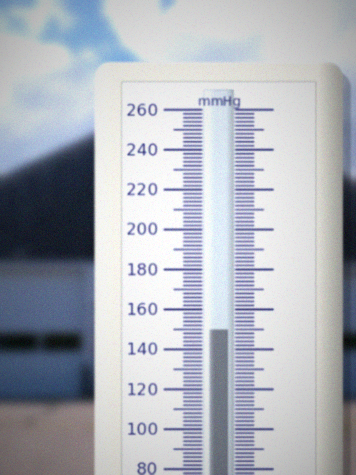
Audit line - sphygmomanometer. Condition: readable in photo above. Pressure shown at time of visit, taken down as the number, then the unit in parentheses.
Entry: 150 (mmHg)
